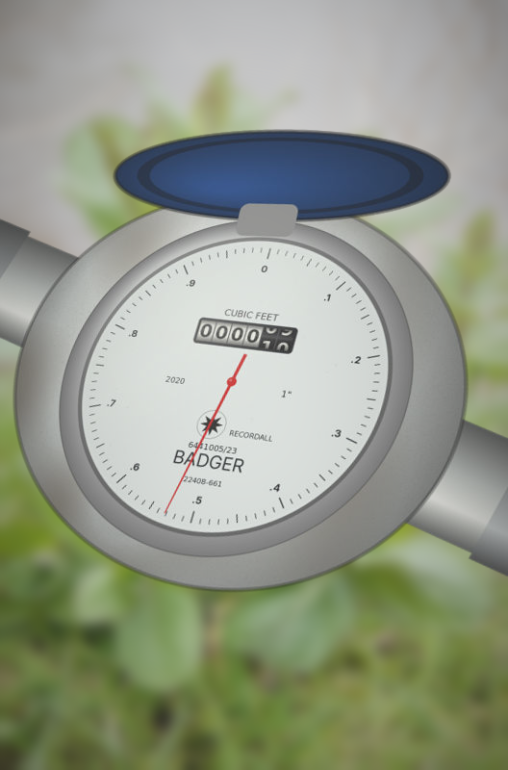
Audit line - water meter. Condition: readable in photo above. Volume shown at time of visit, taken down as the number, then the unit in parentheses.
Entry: 9.53 (ft³)
